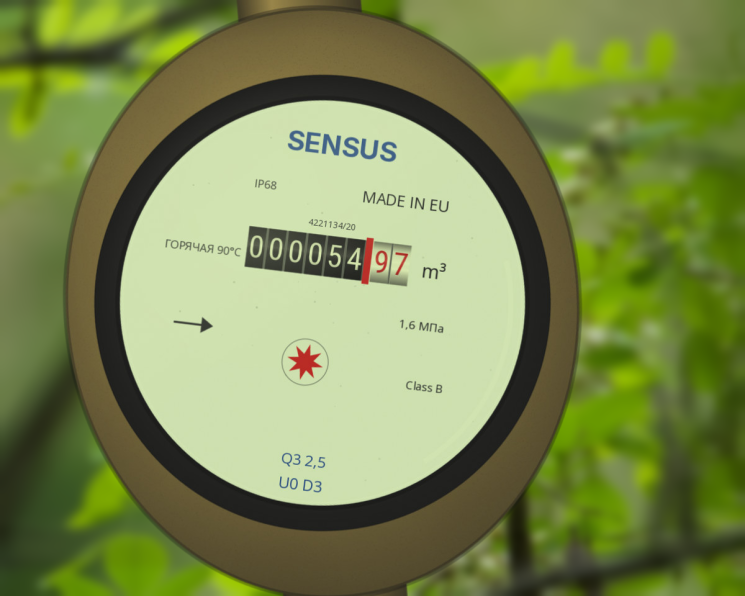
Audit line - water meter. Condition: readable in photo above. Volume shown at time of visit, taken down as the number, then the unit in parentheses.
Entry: 54.97 (m³)
